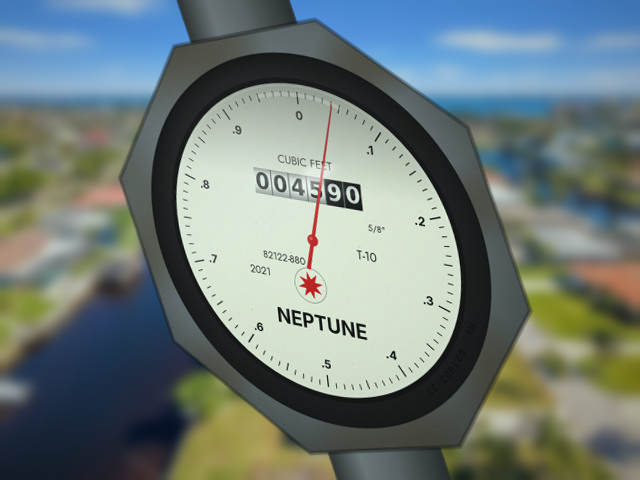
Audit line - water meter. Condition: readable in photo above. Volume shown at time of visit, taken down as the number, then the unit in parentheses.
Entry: 4590.04 (ft³)
